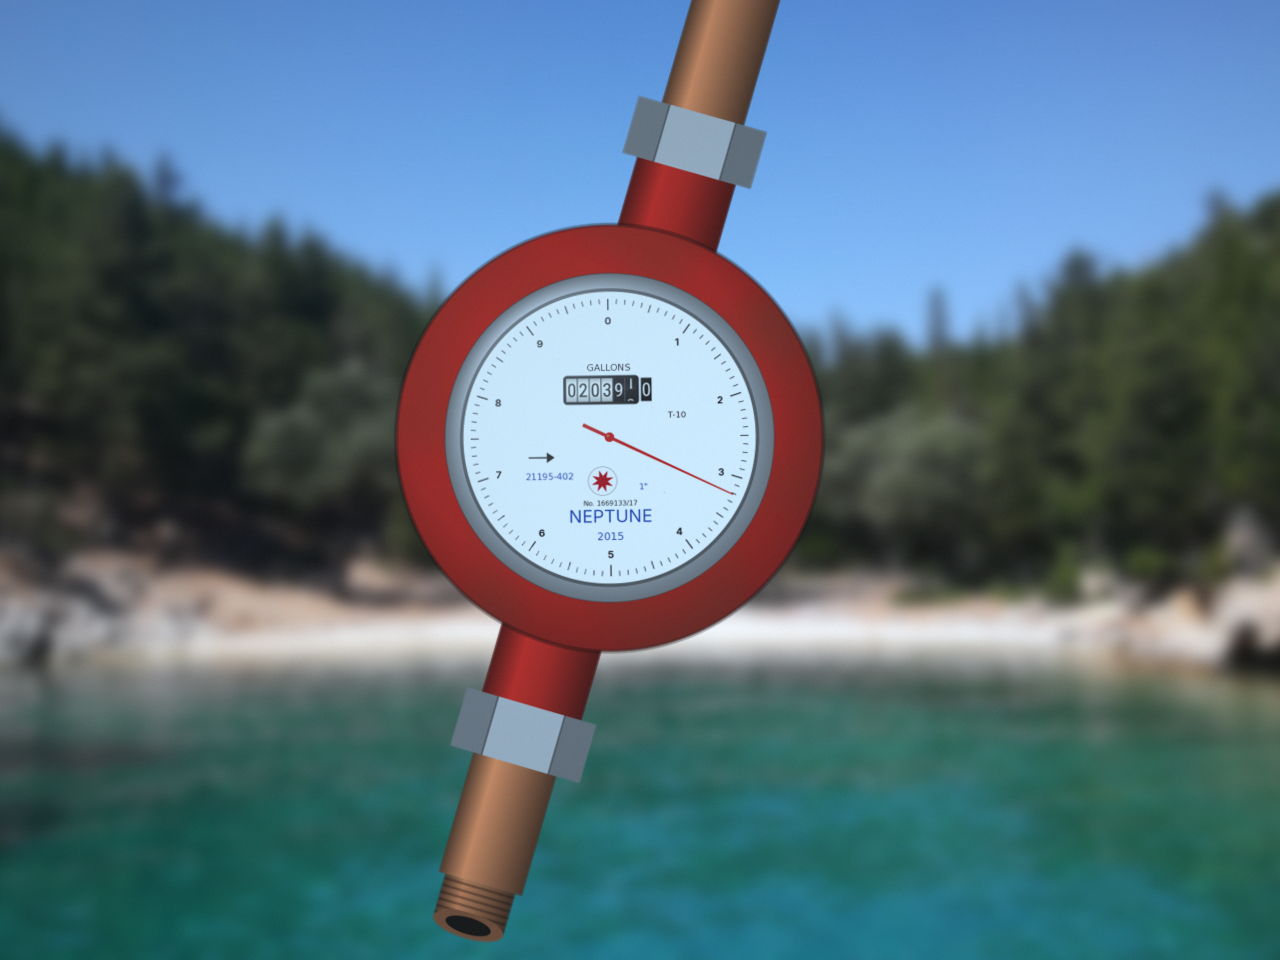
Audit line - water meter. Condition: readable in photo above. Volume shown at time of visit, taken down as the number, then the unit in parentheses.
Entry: 203913.2 (gal)
